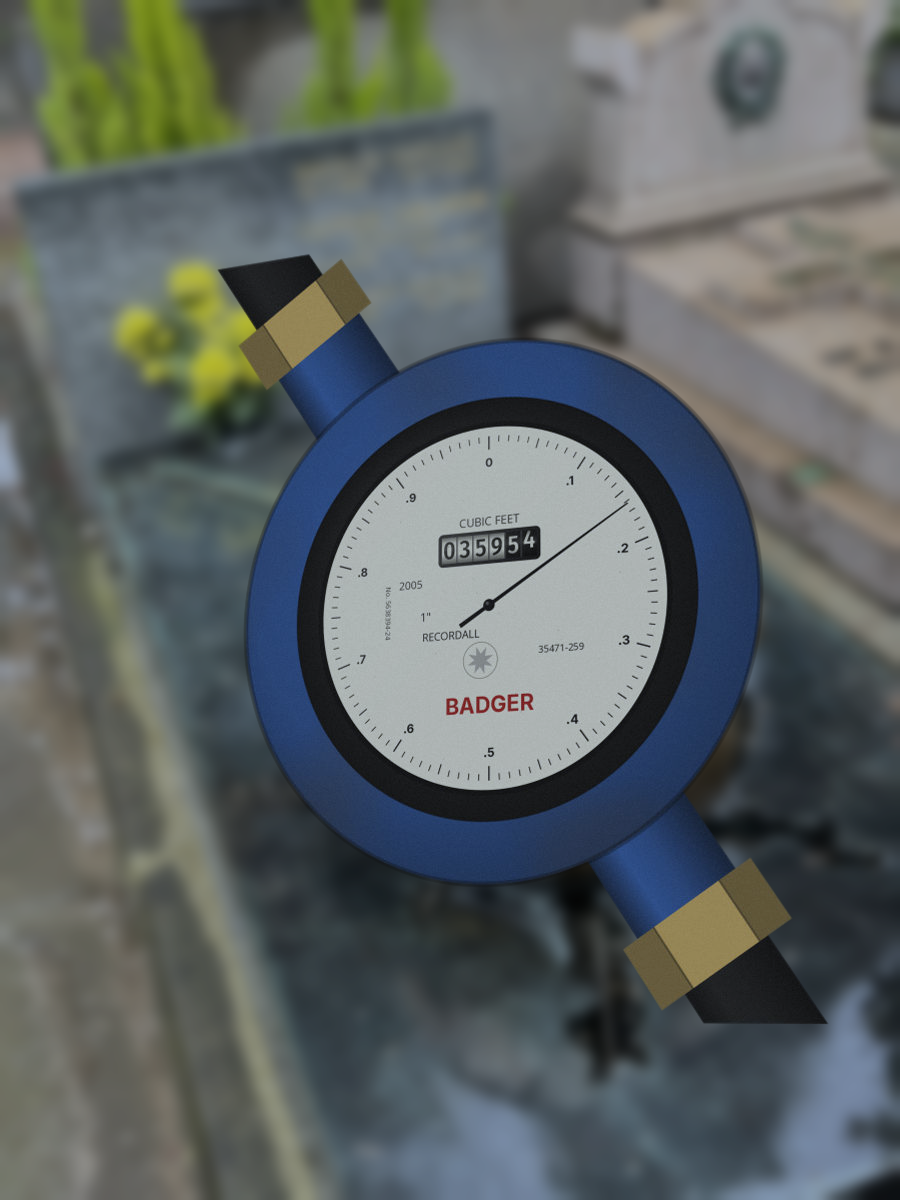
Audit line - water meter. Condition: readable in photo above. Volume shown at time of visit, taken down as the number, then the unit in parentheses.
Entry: 35954.16 (ft³)
